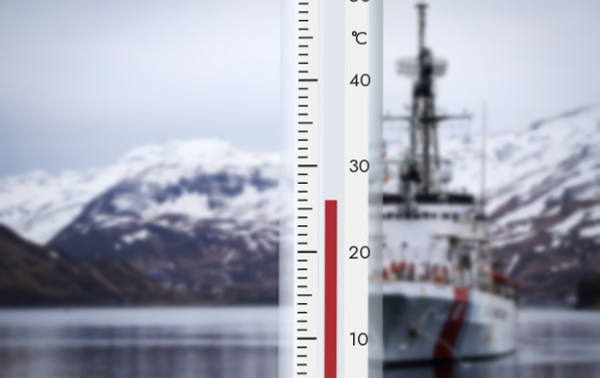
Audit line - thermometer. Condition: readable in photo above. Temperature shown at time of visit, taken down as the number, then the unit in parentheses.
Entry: 26 (°C)
